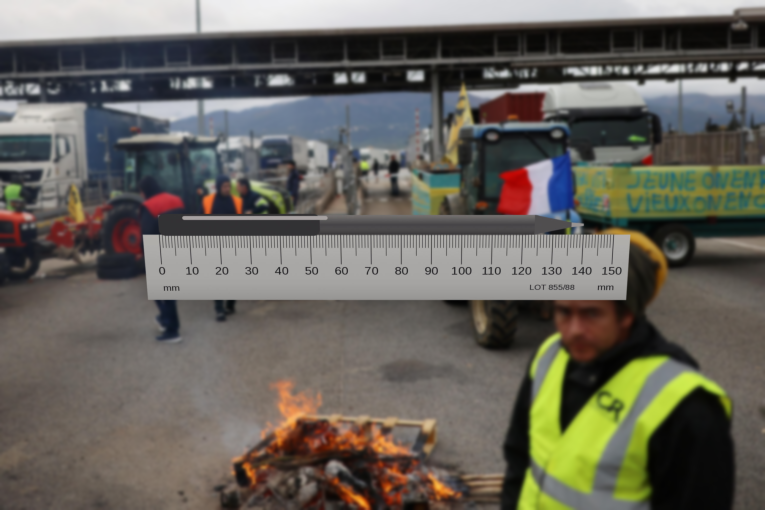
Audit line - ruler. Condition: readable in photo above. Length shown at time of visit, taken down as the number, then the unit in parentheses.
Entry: 140 (mm)
